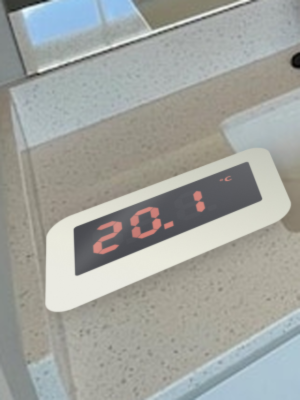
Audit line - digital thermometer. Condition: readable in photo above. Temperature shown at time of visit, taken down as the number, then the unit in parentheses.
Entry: 20.1 (°C)
